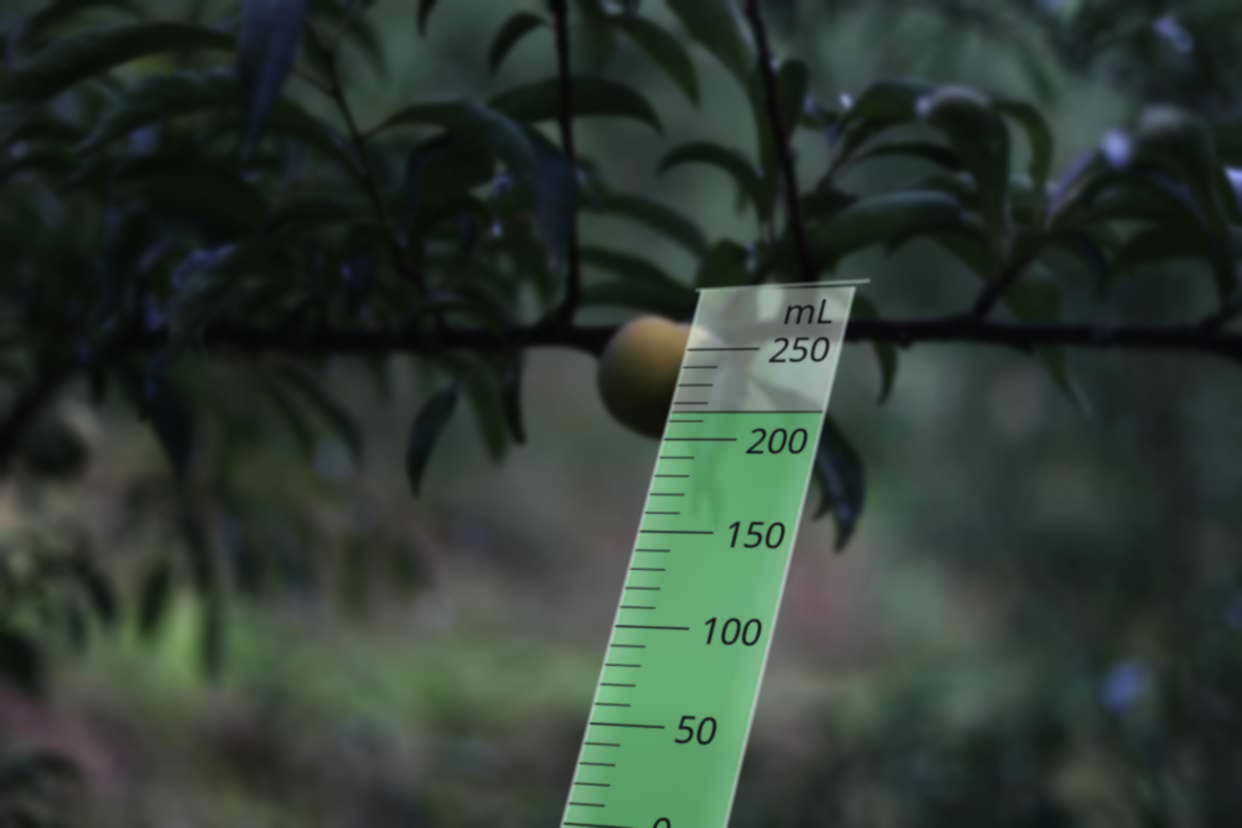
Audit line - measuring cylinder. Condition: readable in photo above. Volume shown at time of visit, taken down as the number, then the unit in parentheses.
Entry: 215 (mL)
